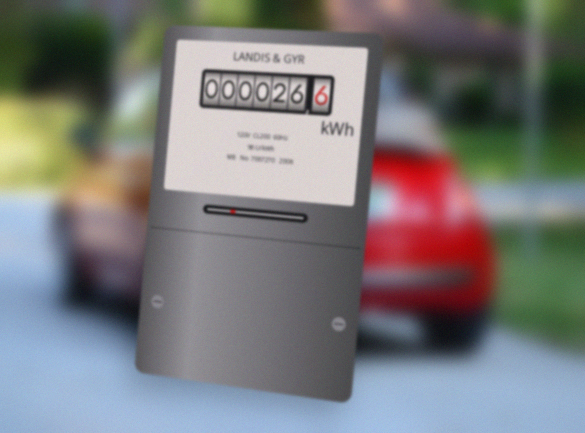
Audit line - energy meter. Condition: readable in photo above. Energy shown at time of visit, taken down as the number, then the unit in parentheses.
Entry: 26.6 (kWh)
